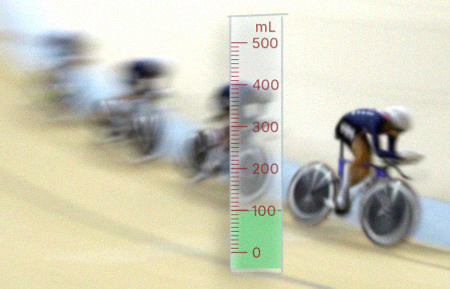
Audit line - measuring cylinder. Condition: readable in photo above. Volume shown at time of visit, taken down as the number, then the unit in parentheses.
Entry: 100 (mL)
